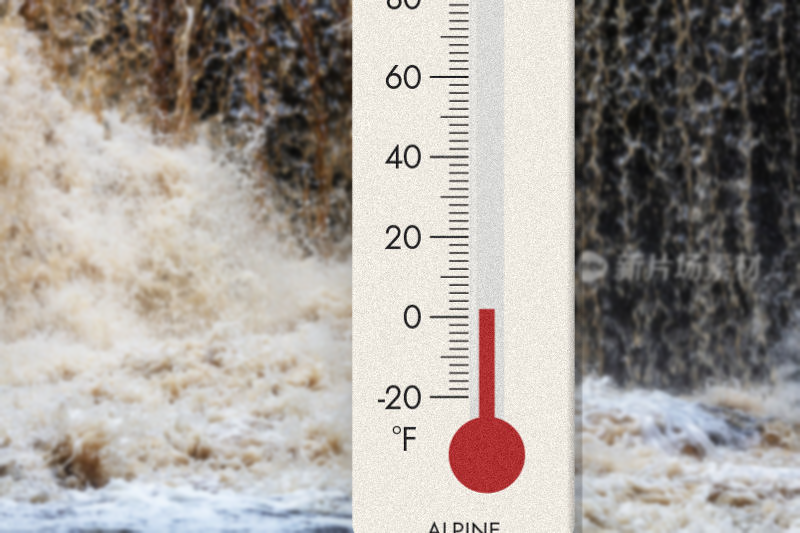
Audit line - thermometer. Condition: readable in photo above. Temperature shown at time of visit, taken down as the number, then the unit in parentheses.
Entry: 2 (°F)
